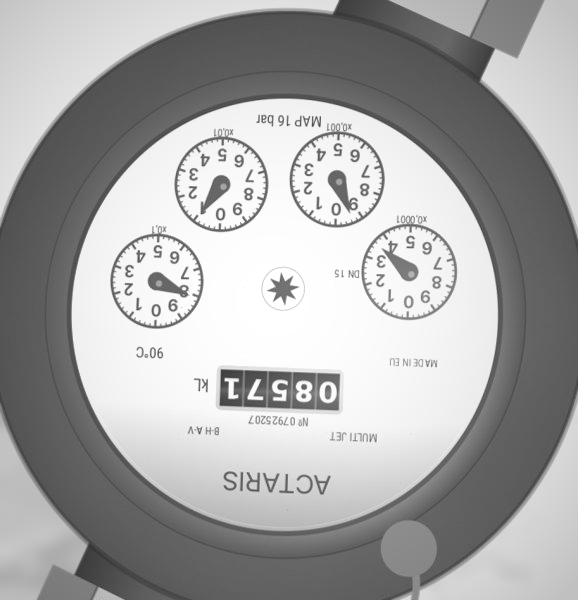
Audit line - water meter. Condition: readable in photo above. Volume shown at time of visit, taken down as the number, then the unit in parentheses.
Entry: 8571.8093 (kL)
